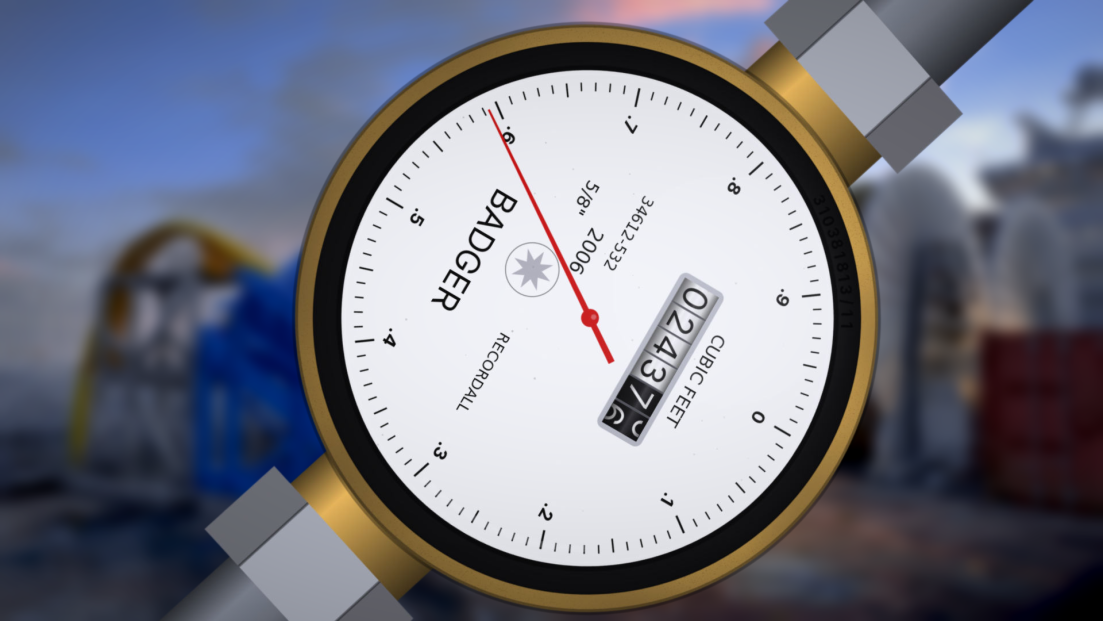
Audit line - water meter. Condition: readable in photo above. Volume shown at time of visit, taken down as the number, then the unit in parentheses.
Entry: 24375.59 (ft³)
